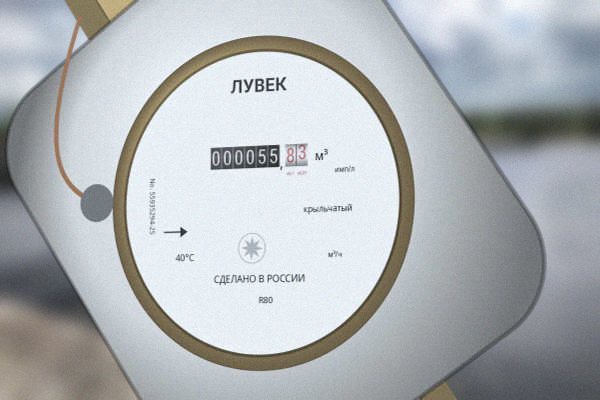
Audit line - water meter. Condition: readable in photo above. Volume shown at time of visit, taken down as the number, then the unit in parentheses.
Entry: 55.83 (m³)
